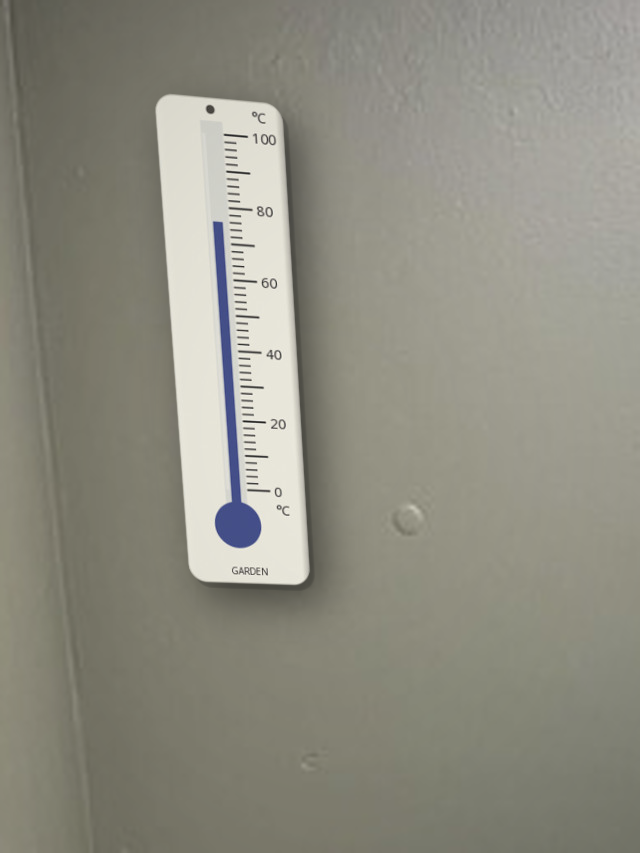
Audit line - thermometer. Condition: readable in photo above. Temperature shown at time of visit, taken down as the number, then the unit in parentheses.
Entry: 76 (°C)
